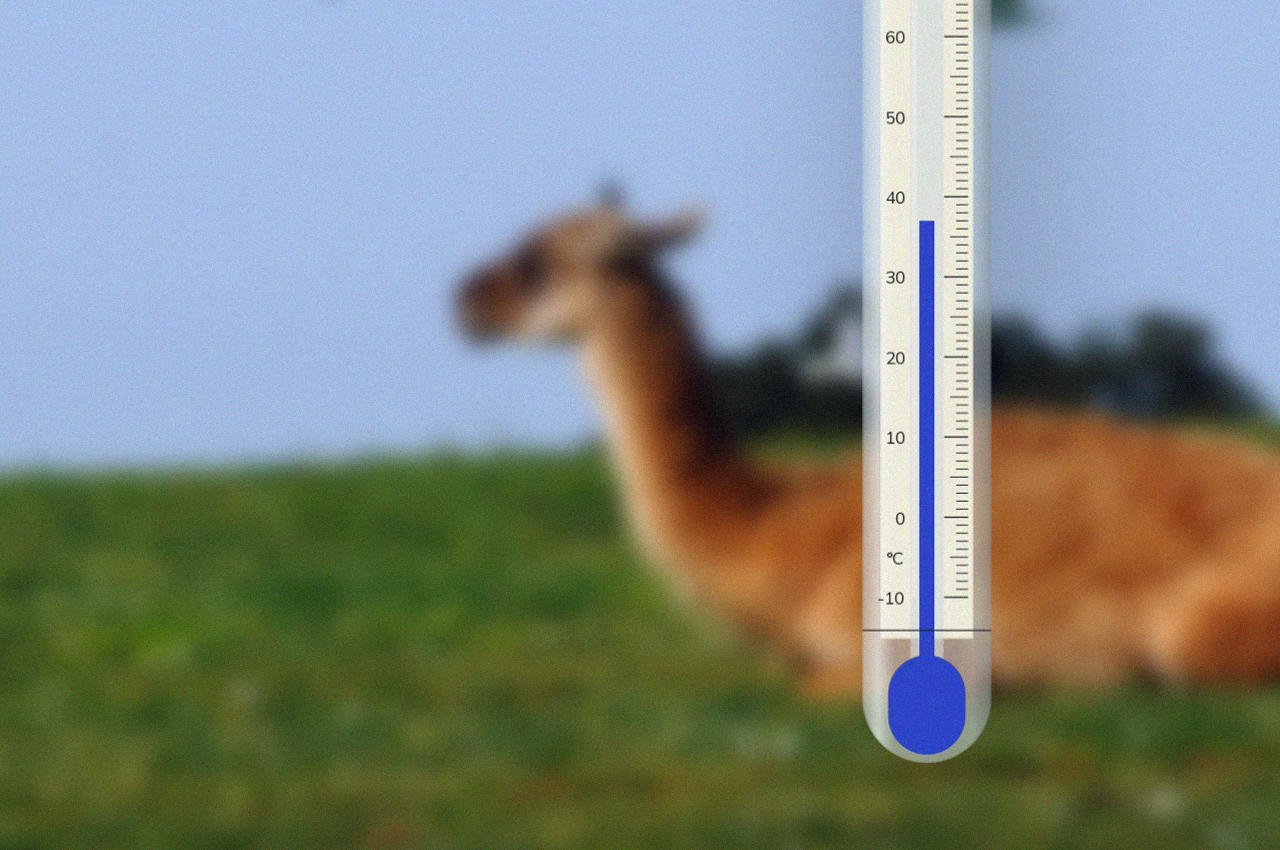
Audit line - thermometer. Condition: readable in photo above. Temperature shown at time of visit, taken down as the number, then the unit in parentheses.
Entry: 37 (°C)
